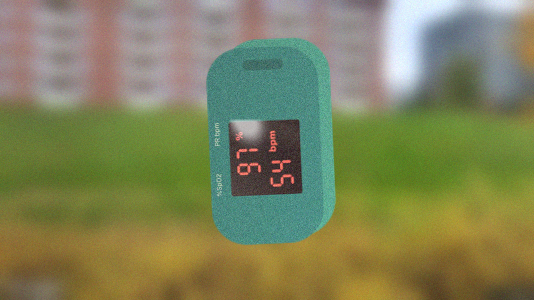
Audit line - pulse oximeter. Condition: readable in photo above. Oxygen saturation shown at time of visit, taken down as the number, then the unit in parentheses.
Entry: 97 (%)
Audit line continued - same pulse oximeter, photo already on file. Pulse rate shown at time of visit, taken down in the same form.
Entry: 54 (bpm)
